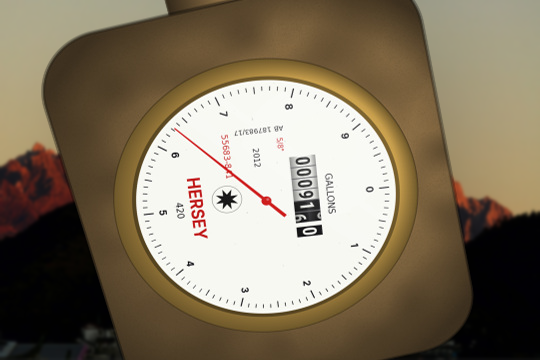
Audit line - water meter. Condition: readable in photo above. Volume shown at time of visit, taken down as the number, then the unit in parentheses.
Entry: 9156.3 (gal)
